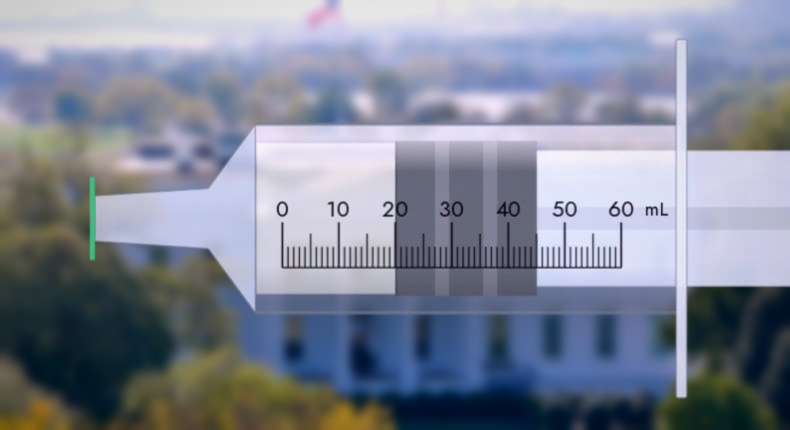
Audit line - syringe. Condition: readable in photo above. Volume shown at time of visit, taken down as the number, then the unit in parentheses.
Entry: 20 (mL)
